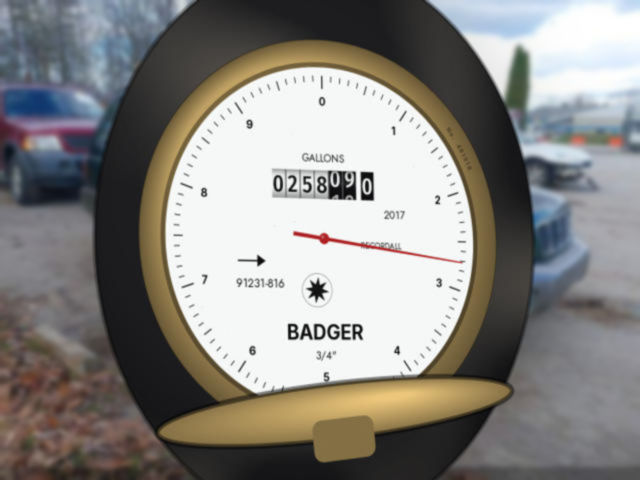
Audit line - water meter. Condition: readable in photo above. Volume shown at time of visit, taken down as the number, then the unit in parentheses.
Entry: 258092.7 (gal)
